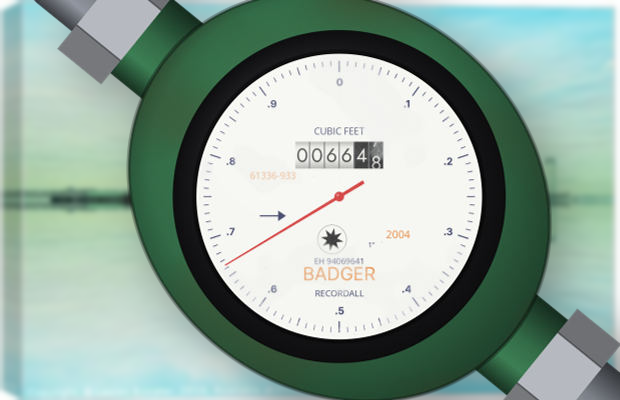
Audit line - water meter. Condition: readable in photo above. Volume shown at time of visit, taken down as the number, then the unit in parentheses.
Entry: 6647.66 (ft³)
